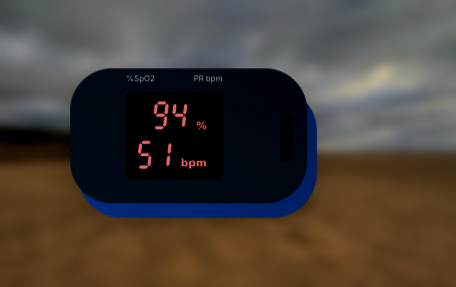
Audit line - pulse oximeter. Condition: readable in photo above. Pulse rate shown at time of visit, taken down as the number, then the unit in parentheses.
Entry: 51 (bpm)
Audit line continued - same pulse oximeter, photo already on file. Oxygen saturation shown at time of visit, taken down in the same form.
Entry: 94 (%)
